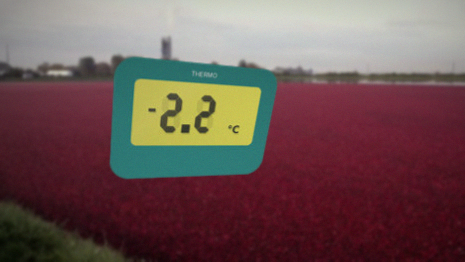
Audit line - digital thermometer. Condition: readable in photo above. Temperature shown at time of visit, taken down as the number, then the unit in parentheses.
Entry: -2.2 (°C)
